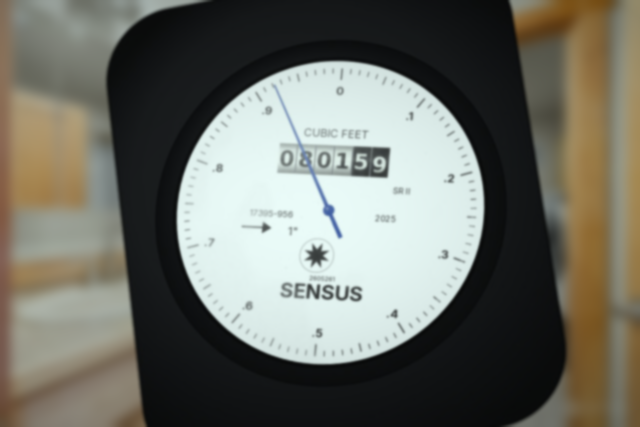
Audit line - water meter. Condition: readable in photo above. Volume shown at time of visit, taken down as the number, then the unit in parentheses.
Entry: 80158.92 (ft³)
